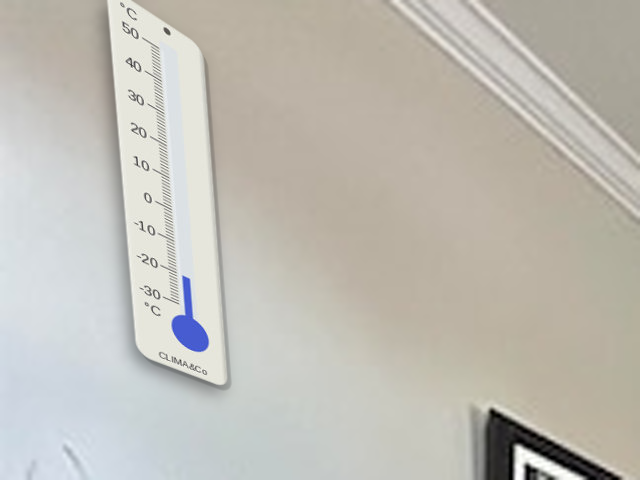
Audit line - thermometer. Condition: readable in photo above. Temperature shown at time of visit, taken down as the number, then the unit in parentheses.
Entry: -20 (°C)
